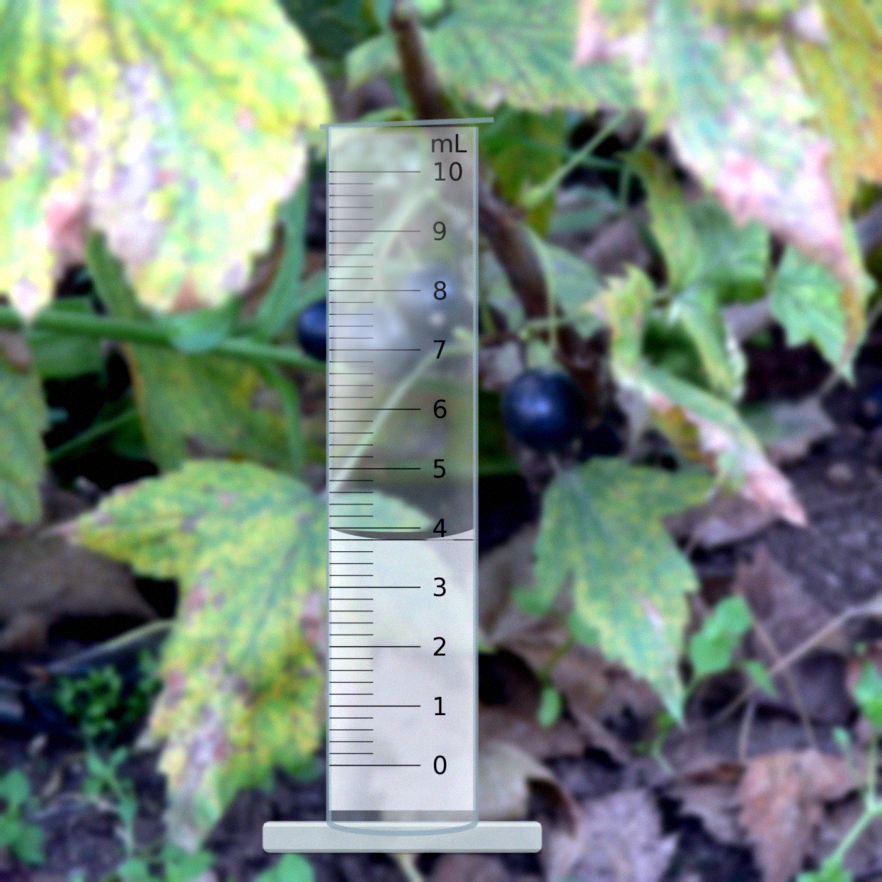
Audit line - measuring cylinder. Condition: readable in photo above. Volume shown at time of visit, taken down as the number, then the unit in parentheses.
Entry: 3.8 (mL)
